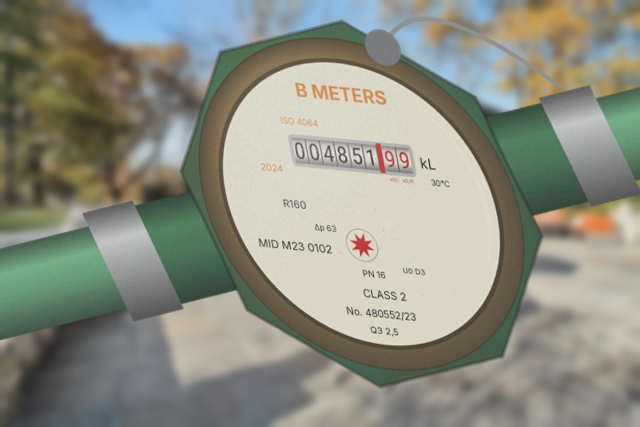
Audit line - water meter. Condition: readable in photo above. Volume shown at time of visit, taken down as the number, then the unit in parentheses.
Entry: 4851.99 (kL)
